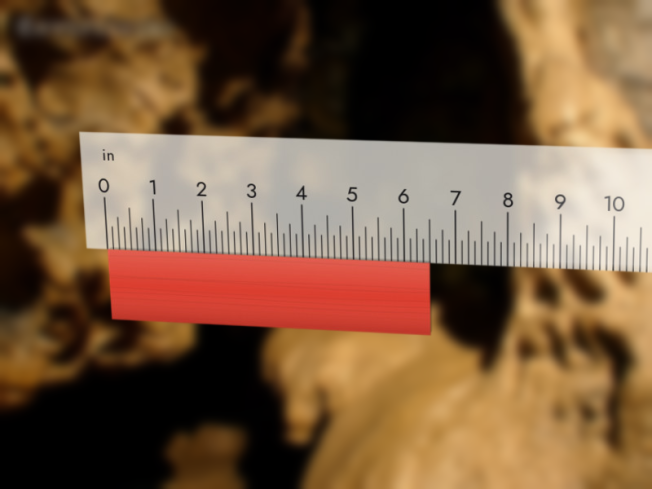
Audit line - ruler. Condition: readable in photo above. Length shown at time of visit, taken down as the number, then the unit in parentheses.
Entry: 6.5 (in)
